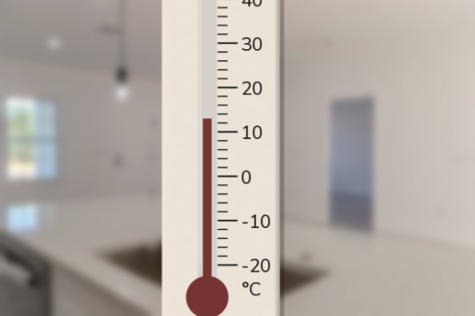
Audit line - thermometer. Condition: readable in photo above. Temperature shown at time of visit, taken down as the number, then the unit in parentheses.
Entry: 13 (°C)
